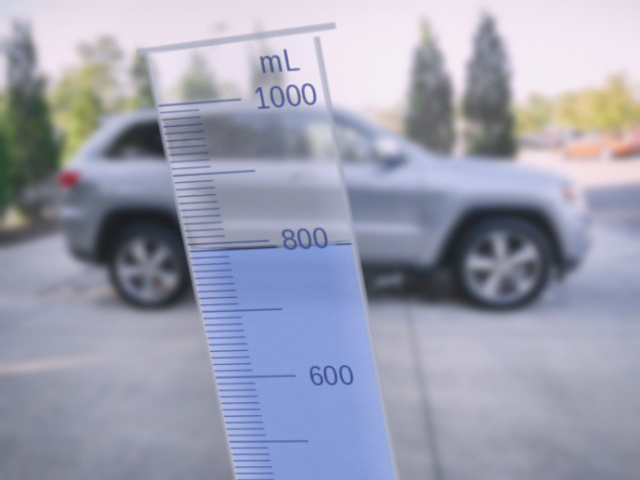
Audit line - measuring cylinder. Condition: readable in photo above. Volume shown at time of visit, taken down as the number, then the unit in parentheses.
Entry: 790 (mL)
